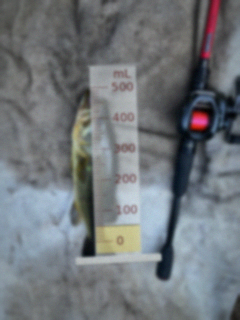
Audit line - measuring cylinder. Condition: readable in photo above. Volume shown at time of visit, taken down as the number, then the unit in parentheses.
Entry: 50 (mL)
